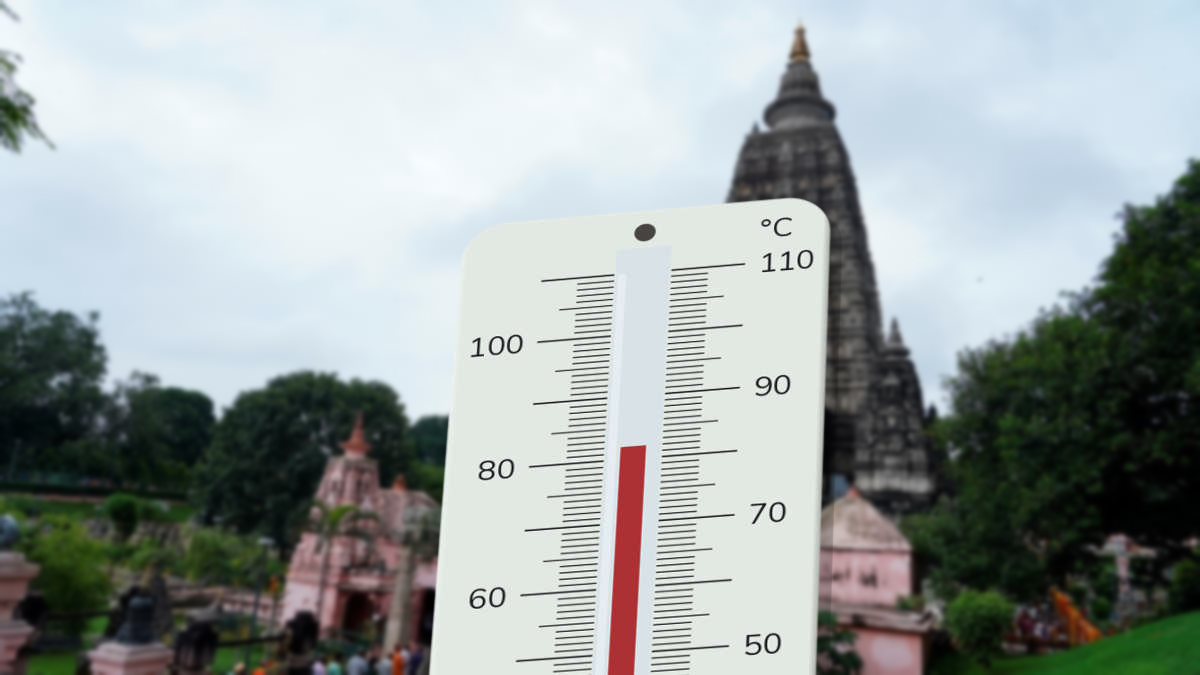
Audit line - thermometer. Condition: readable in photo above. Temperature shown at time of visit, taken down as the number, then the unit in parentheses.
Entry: 82 (°C)
